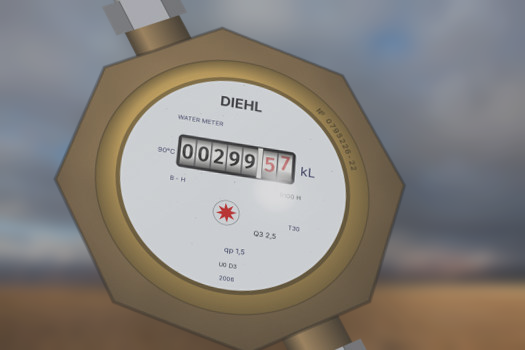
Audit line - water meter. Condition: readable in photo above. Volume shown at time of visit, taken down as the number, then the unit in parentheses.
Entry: 299.57 (kL)
